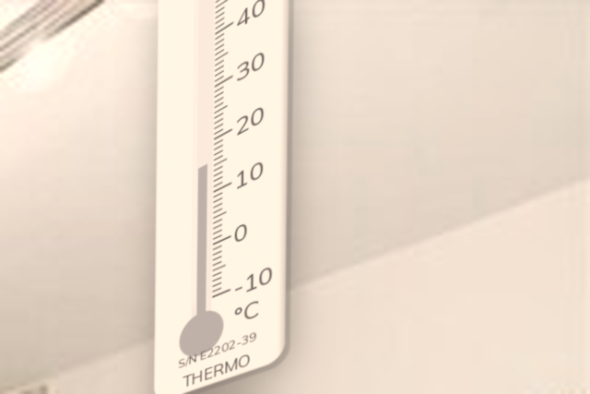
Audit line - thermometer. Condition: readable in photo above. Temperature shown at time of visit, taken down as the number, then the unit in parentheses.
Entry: 16 (°C)
